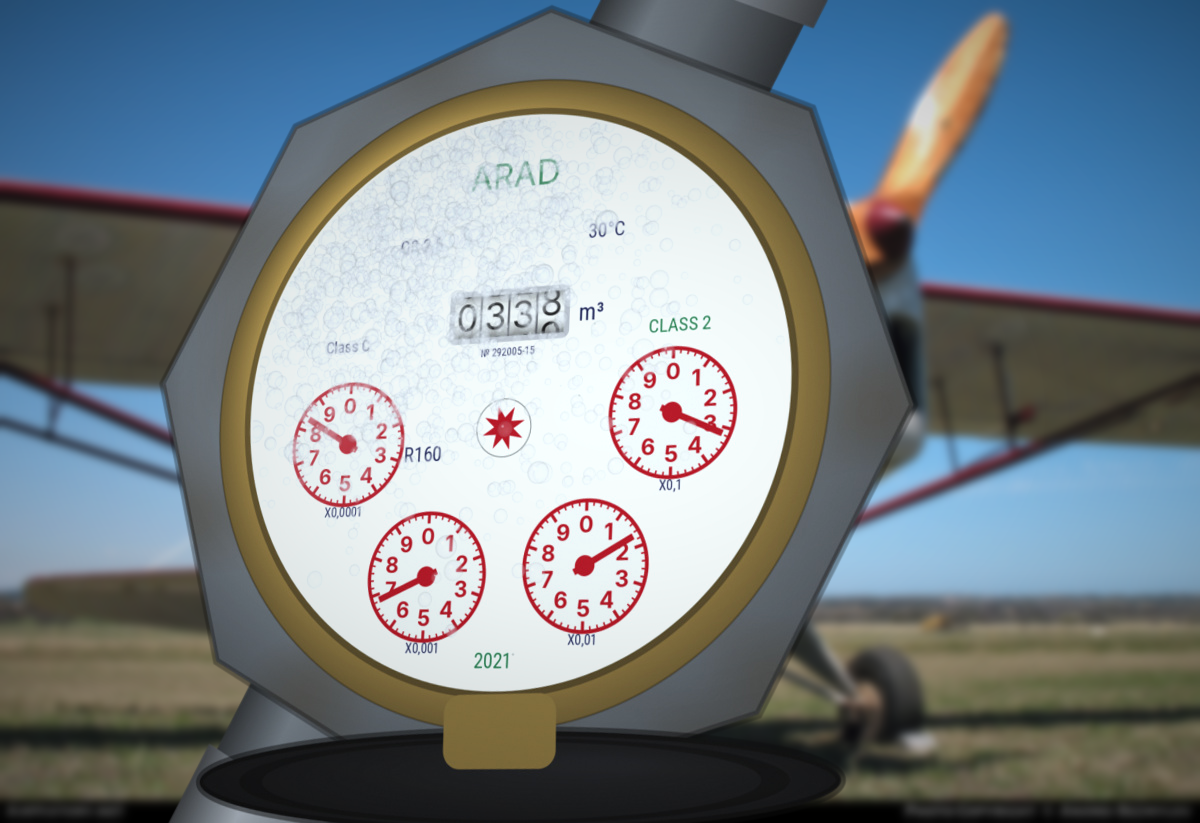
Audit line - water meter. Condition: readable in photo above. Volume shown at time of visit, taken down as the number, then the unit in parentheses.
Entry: 338.3168 (m³)
